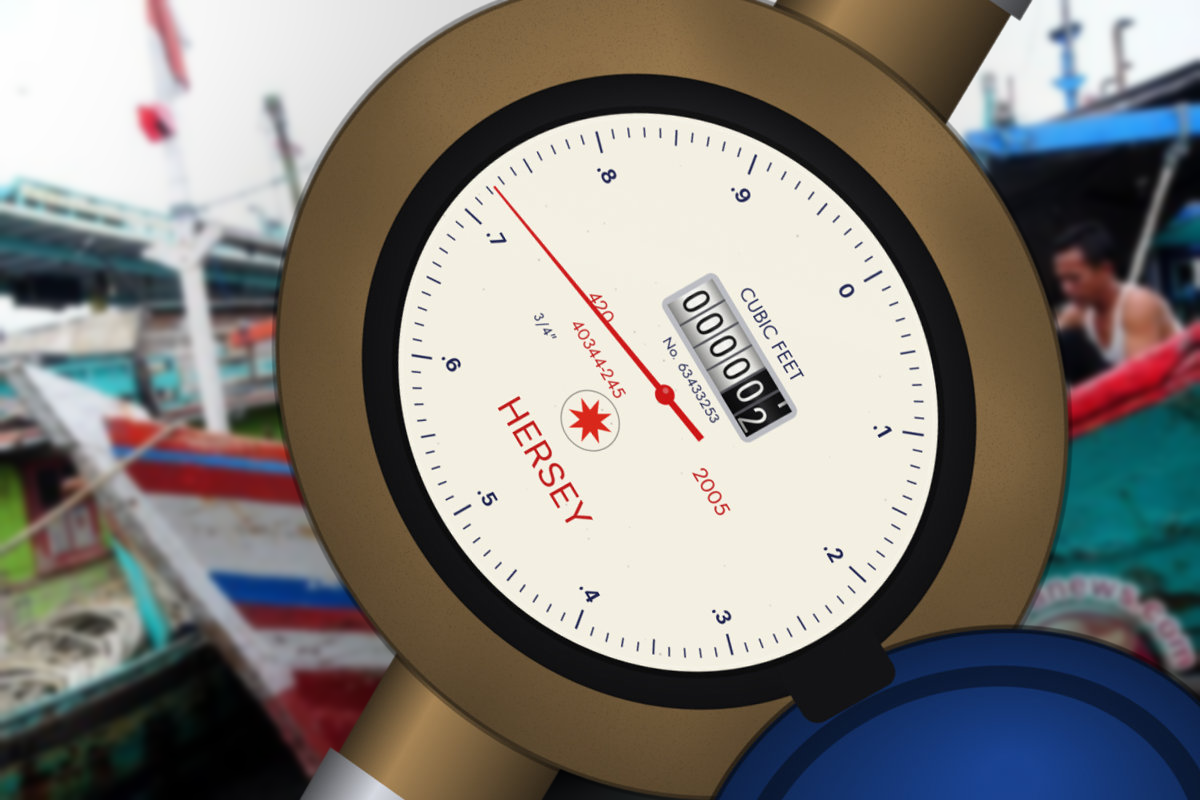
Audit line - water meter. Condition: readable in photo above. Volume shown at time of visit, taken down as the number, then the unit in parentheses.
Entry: 1.72 (ft³)
